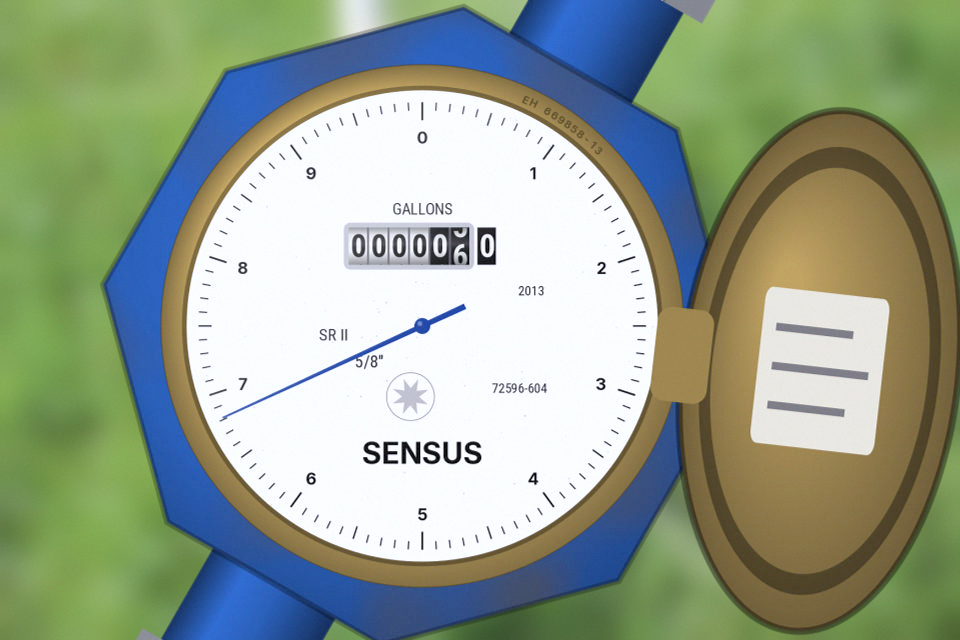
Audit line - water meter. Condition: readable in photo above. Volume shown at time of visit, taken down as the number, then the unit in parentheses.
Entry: 56.8 (gal)
